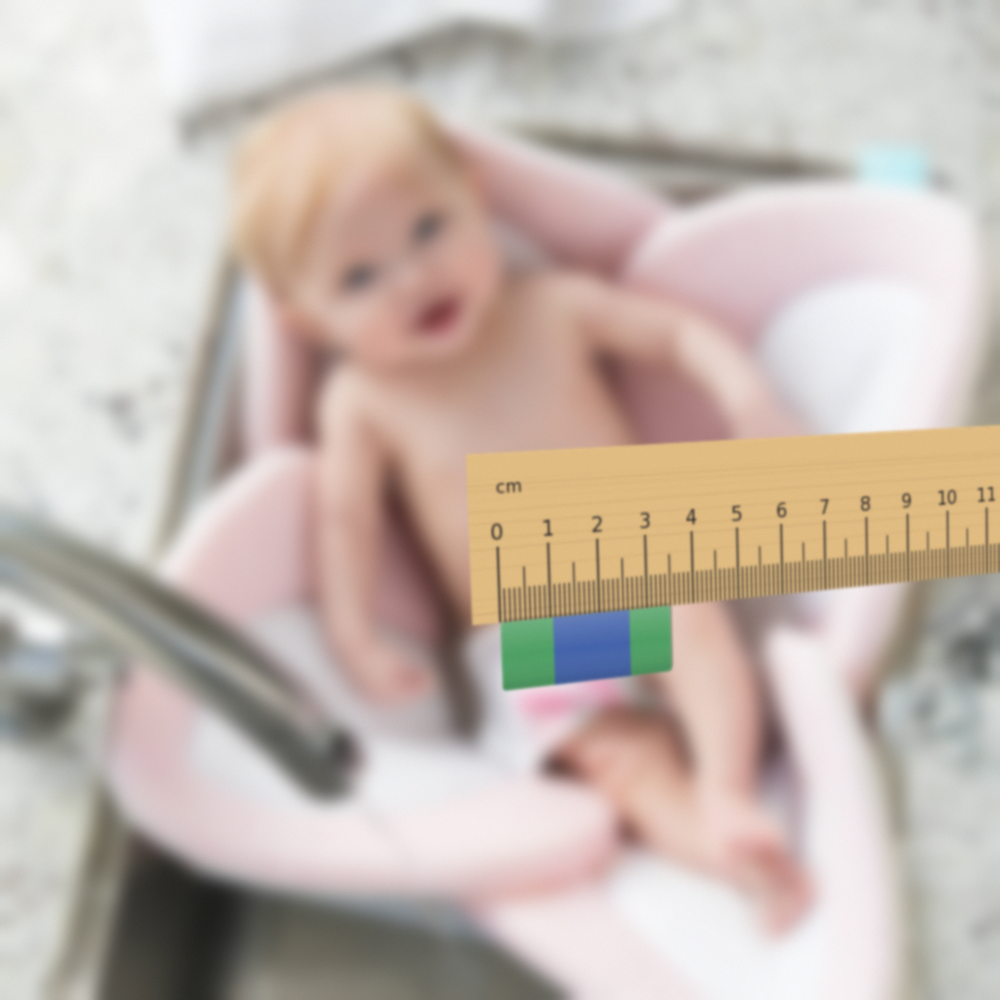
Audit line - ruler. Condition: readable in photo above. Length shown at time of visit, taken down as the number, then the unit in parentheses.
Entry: 3.5 (cm)
